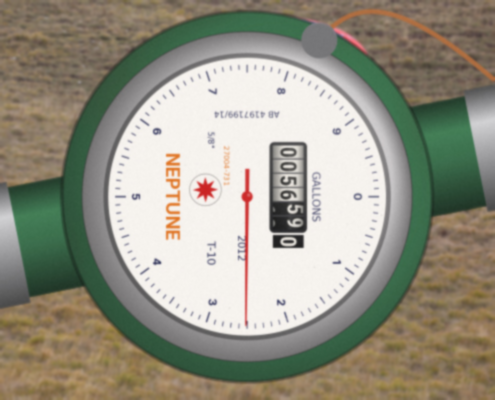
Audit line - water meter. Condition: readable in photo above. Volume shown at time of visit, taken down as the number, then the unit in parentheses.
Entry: 56592.5 (gal)
